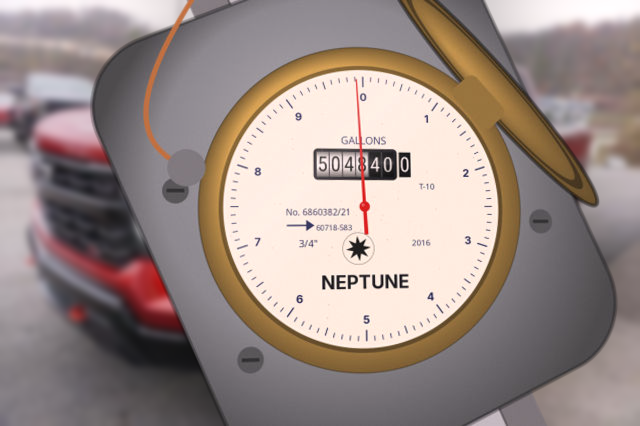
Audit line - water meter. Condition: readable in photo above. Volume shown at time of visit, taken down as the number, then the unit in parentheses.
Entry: 5048399.9 (gal)
